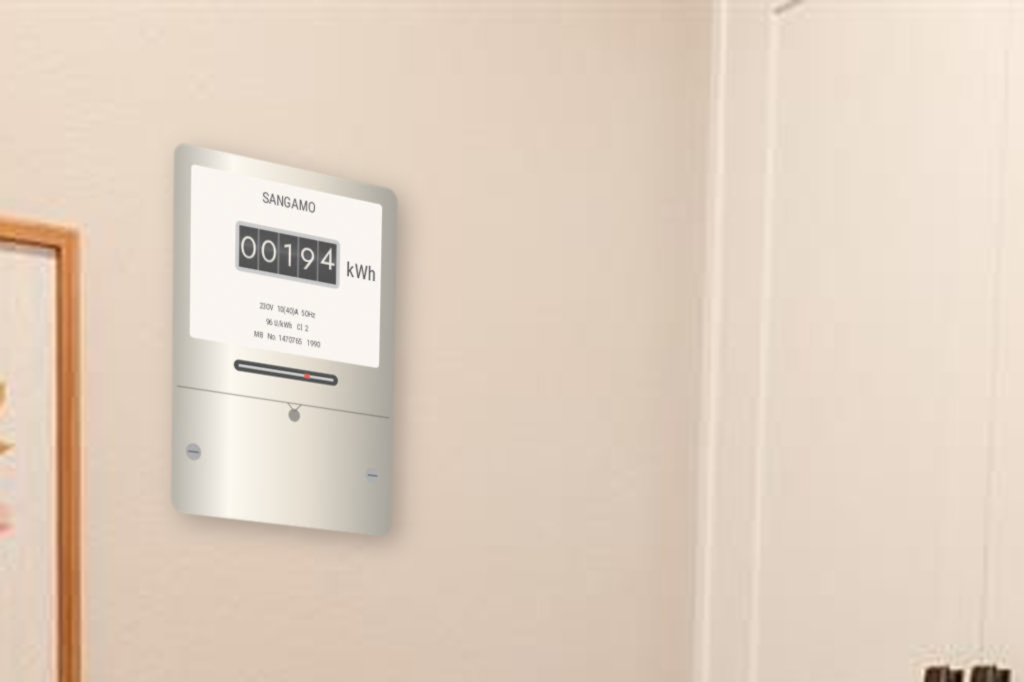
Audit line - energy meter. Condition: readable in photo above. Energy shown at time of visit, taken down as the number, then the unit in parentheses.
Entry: 194 (kWh)
